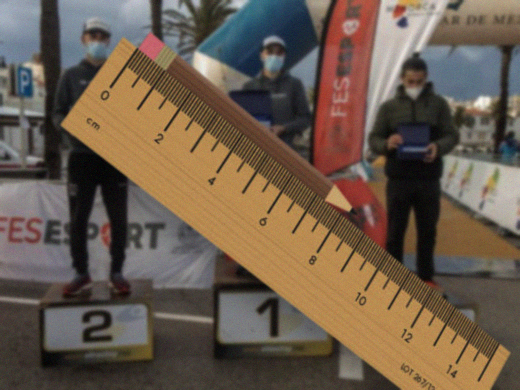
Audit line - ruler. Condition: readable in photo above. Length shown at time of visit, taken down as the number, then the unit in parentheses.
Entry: 8.5 (cm)
